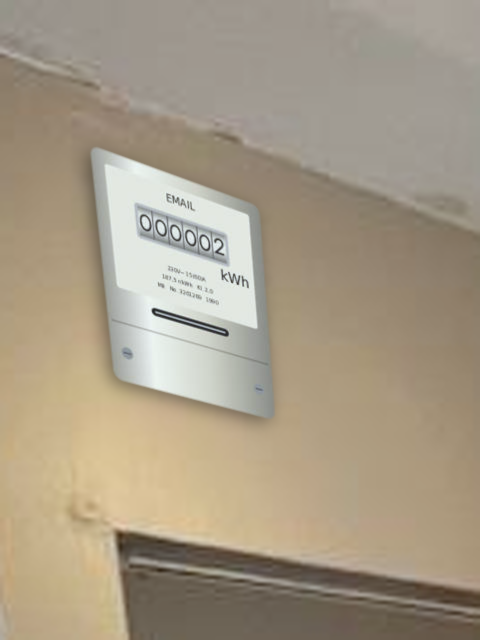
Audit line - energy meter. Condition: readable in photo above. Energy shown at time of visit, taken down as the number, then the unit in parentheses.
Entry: 2 (kWh)
